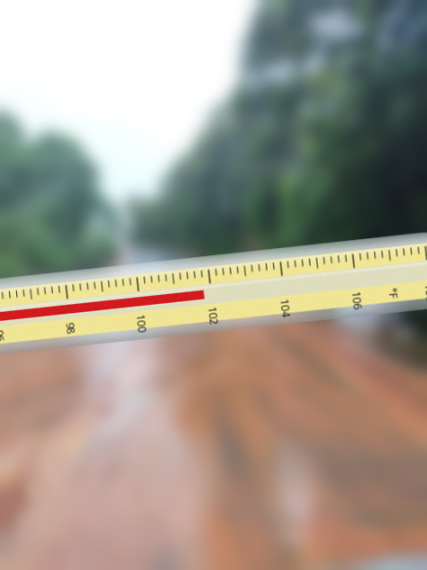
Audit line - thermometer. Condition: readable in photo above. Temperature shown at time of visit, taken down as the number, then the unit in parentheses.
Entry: 101.8 (°F)
